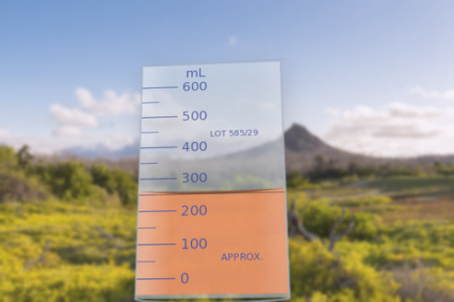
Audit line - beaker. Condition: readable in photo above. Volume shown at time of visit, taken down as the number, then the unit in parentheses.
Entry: 250 (mL)
